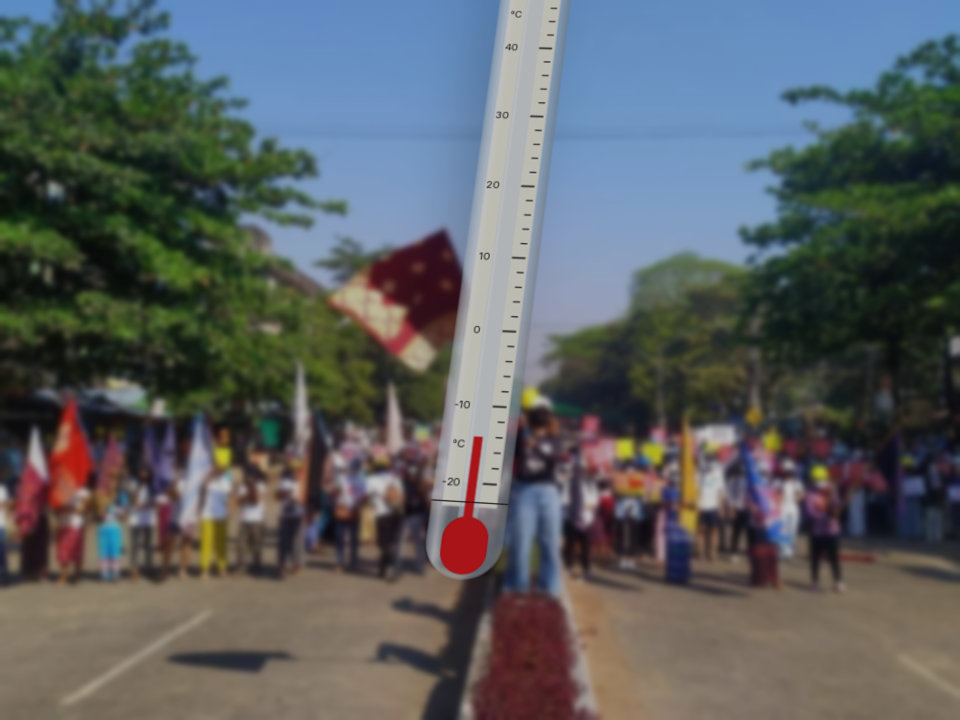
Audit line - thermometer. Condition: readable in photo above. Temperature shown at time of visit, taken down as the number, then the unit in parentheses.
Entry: -14 (°C)
